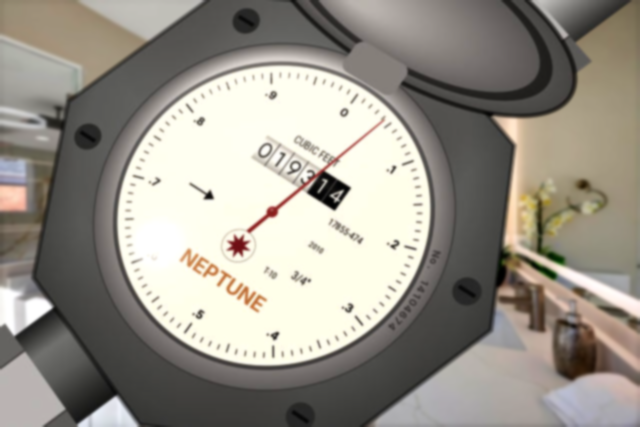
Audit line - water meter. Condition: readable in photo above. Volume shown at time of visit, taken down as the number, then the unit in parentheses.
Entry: 19314.04 (ft³)
